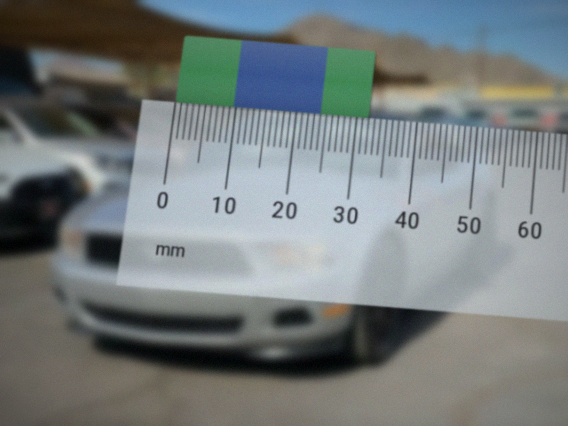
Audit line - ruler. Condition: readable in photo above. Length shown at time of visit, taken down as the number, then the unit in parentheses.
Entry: 32 (mm)
